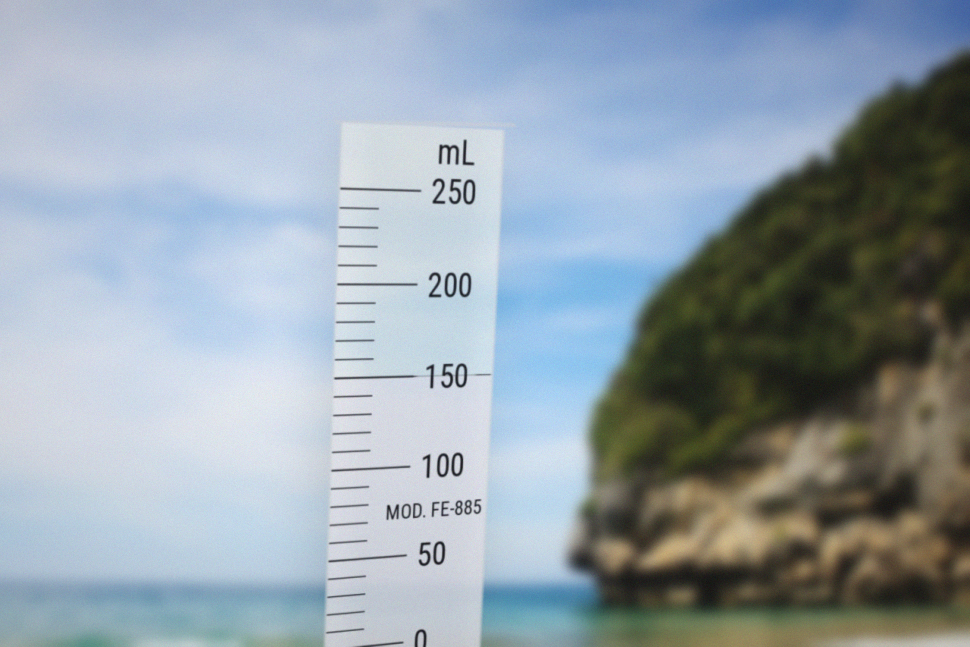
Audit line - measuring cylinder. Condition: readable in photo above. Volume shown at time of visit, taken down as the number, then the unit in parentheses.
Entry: 150 (mL)
